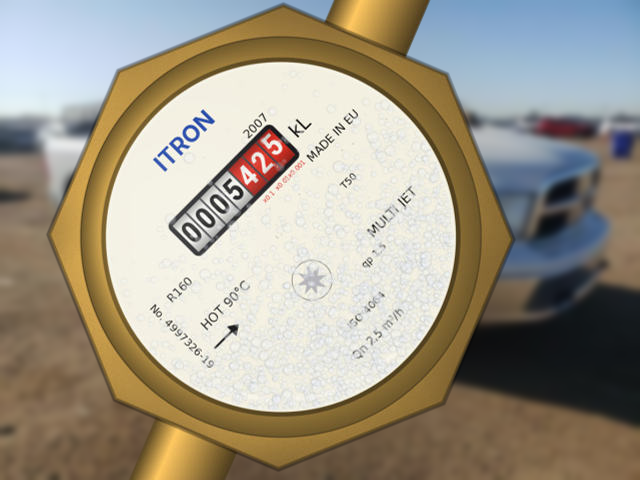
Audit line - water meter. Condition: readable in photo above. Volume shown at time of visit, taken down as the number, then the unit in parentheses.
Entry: 5.425 (kL)
